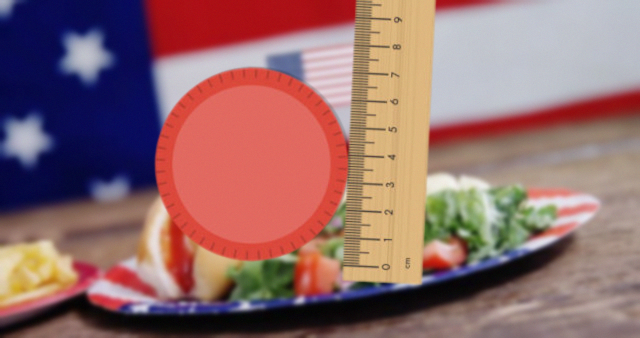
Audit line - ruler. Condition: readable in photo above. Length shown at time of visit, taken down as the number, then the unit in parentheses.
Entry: 7 (cm)
